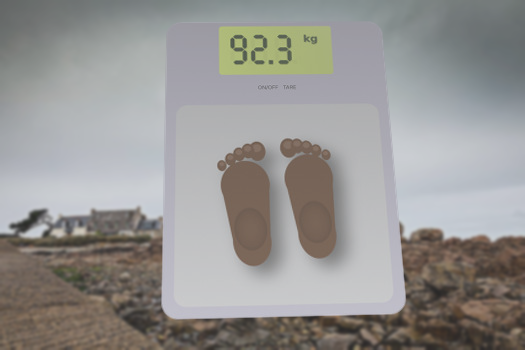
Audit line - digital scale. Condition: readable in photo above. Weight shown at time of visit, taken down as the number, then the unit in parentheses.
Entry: 92.3 (kg)
